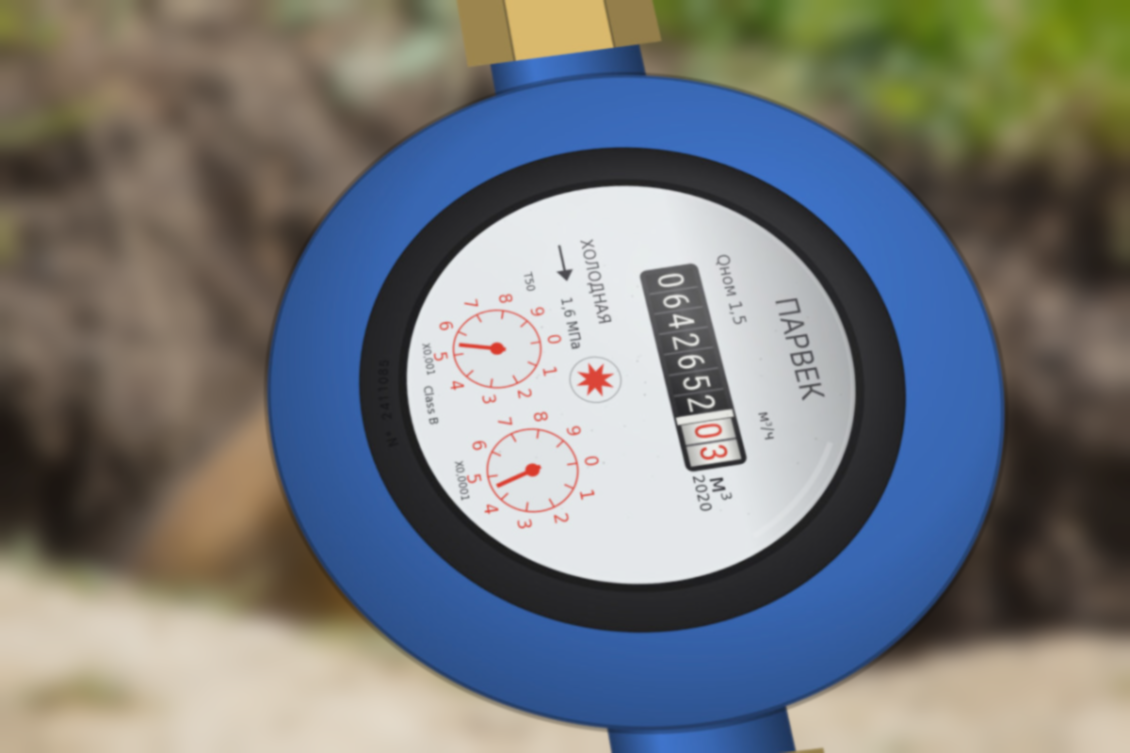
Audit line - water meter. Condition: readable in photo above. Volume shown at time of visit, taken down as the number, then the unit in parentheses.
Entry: 642652.0354 (m³)
